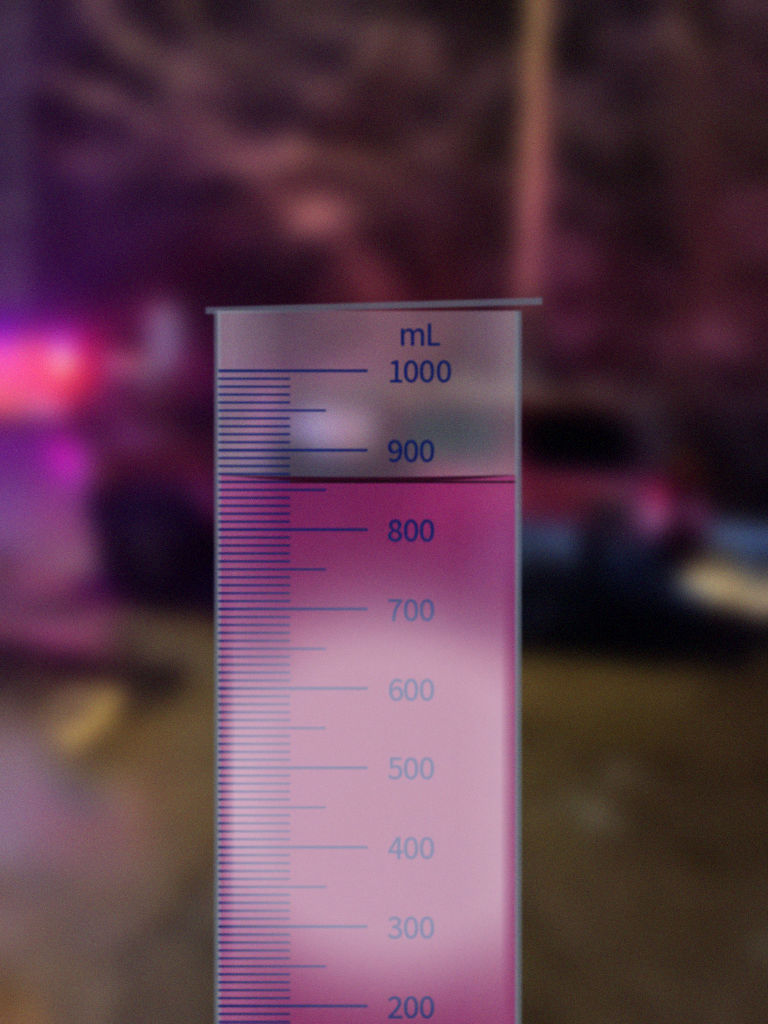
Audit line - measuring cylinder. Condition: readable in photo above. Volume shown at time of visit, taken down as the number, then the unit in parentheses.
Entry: 860 (mL)
